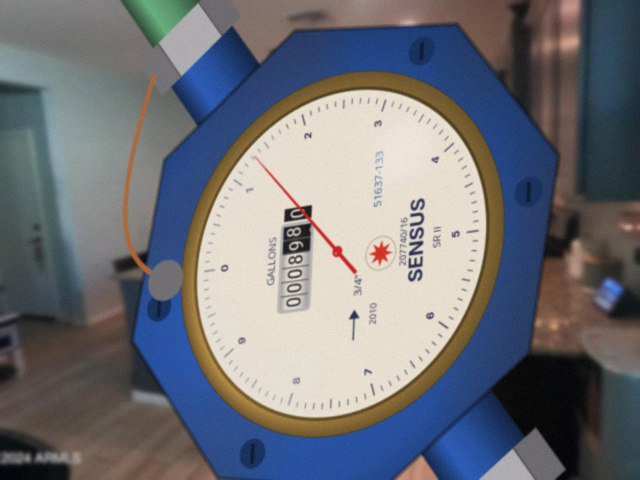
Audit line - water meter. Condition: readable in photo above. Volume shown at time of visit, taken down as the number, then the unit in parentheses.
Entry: 8981.3 (gal)
